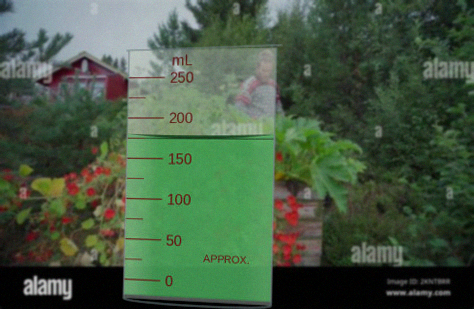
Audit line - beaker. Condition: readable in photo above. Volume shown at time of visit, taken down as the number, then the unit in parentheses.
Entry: 175 (mL)
